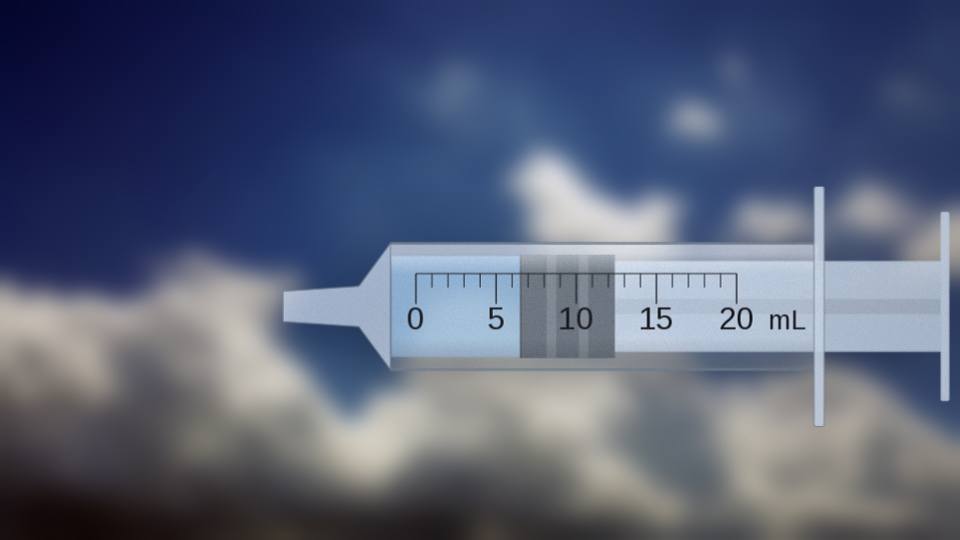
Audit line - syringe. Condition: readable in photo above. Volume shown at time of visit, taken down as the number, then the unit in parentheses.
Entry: 6.5 (mL)
